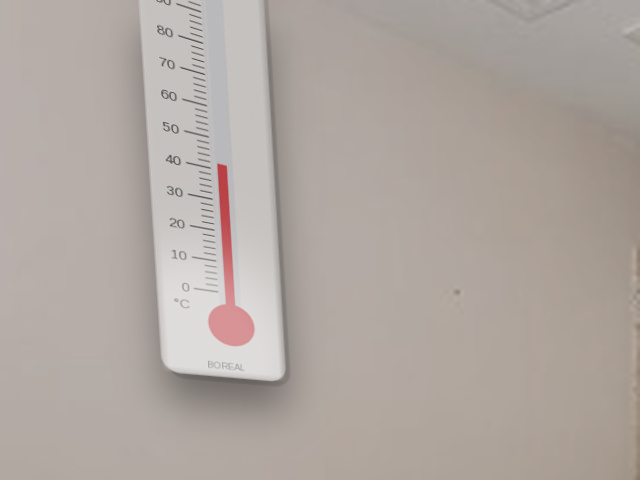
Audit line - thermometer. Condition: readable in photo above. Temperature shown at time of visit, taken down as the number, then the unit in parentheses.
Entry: 42 (°C)
